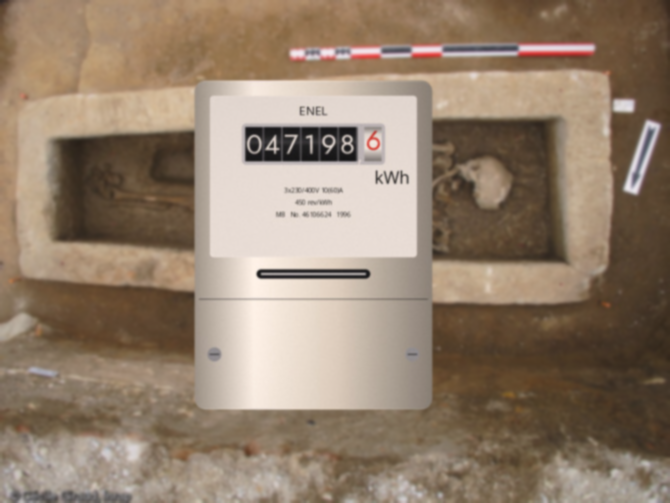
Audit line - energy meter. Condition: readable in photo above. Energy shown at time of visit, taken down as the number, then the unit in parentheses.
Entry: 47198.6 (kWh)
